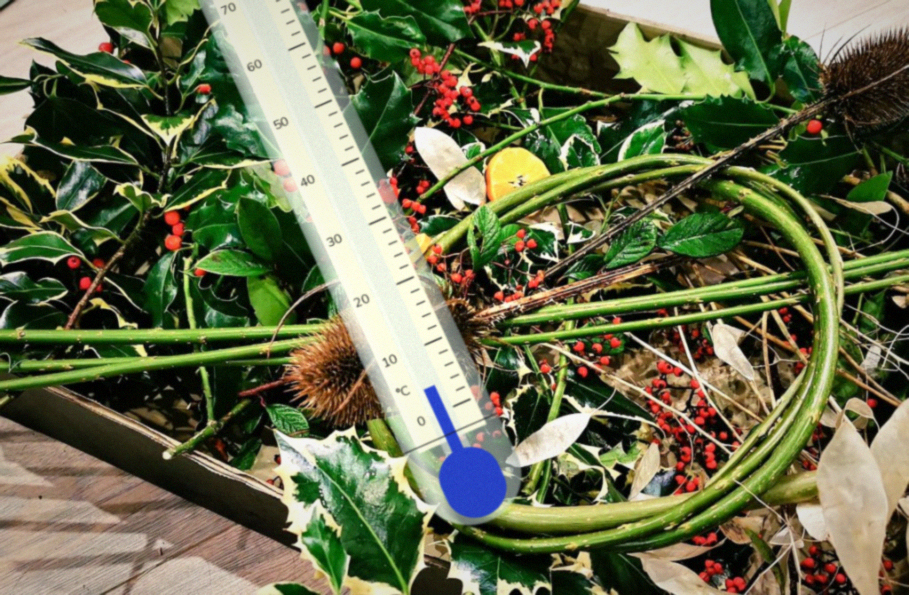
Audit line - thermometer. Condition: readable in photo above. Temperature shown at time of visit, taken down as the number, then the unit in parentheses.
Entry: 4 (°C)
